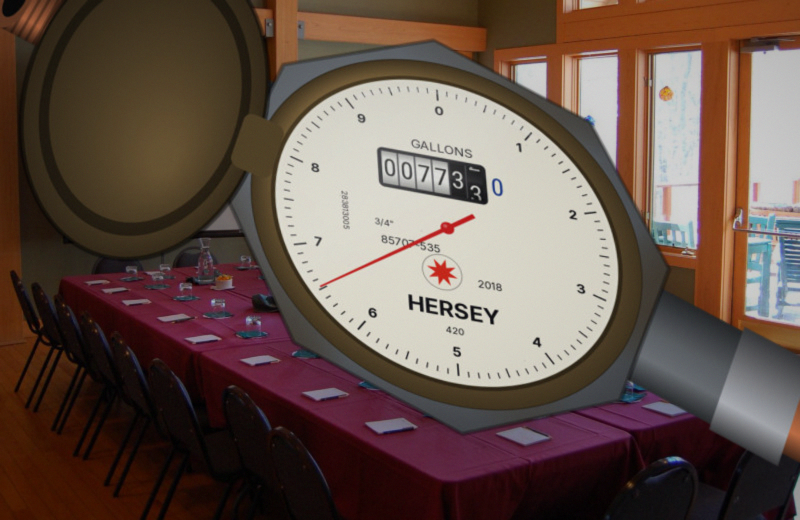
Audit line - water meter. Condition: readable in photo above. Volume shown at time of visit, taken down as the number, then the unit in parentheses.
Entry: 77326.5 (gal)
